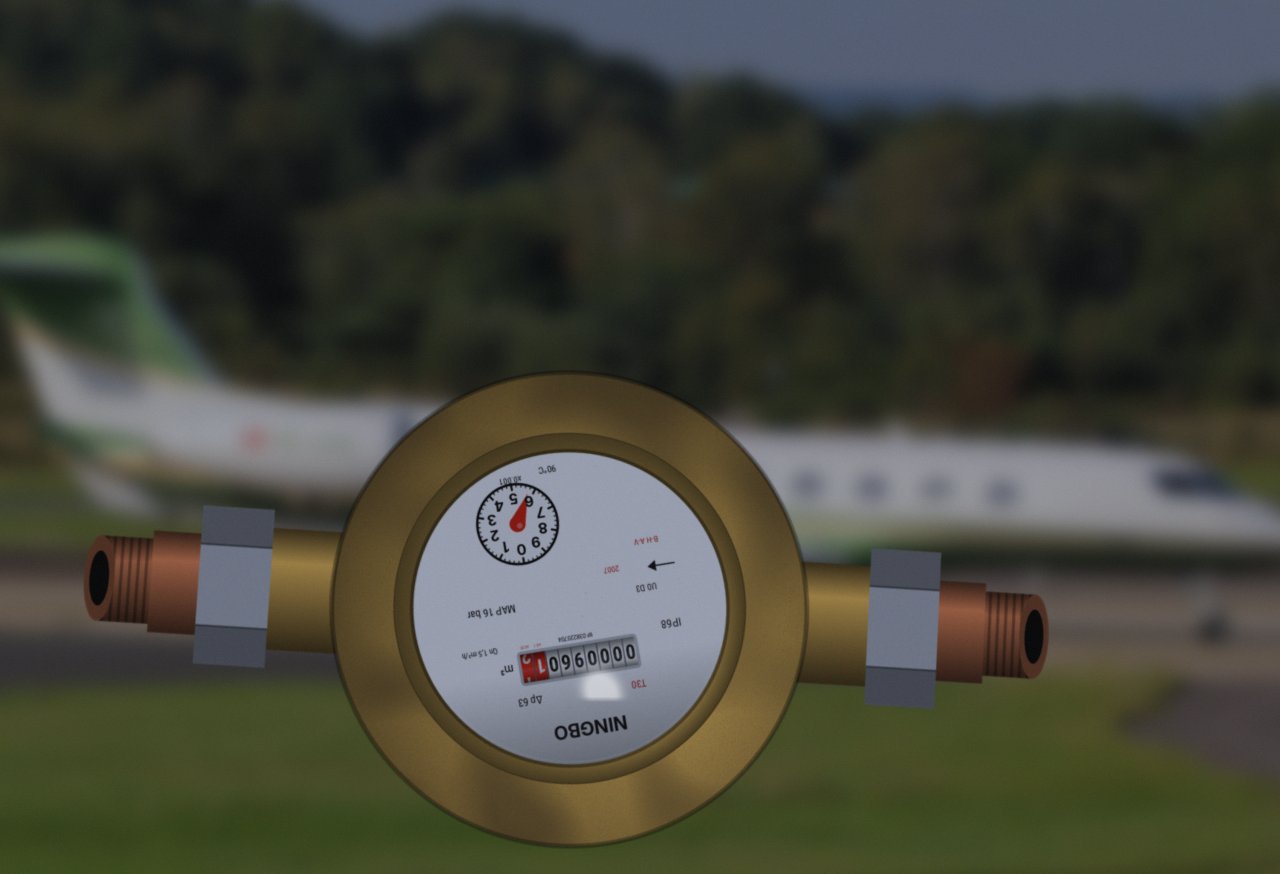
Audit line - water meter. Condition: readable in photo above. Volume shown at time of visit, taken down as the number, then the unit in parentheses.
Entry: 960.115 (m³)
